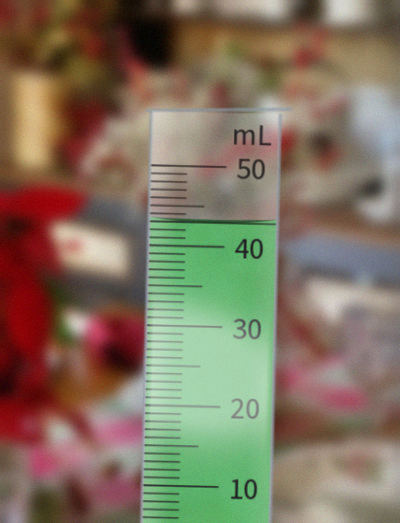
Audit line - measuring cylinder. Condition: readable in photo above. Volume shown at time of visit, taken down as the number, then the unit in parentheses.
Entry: 43 (mL)
